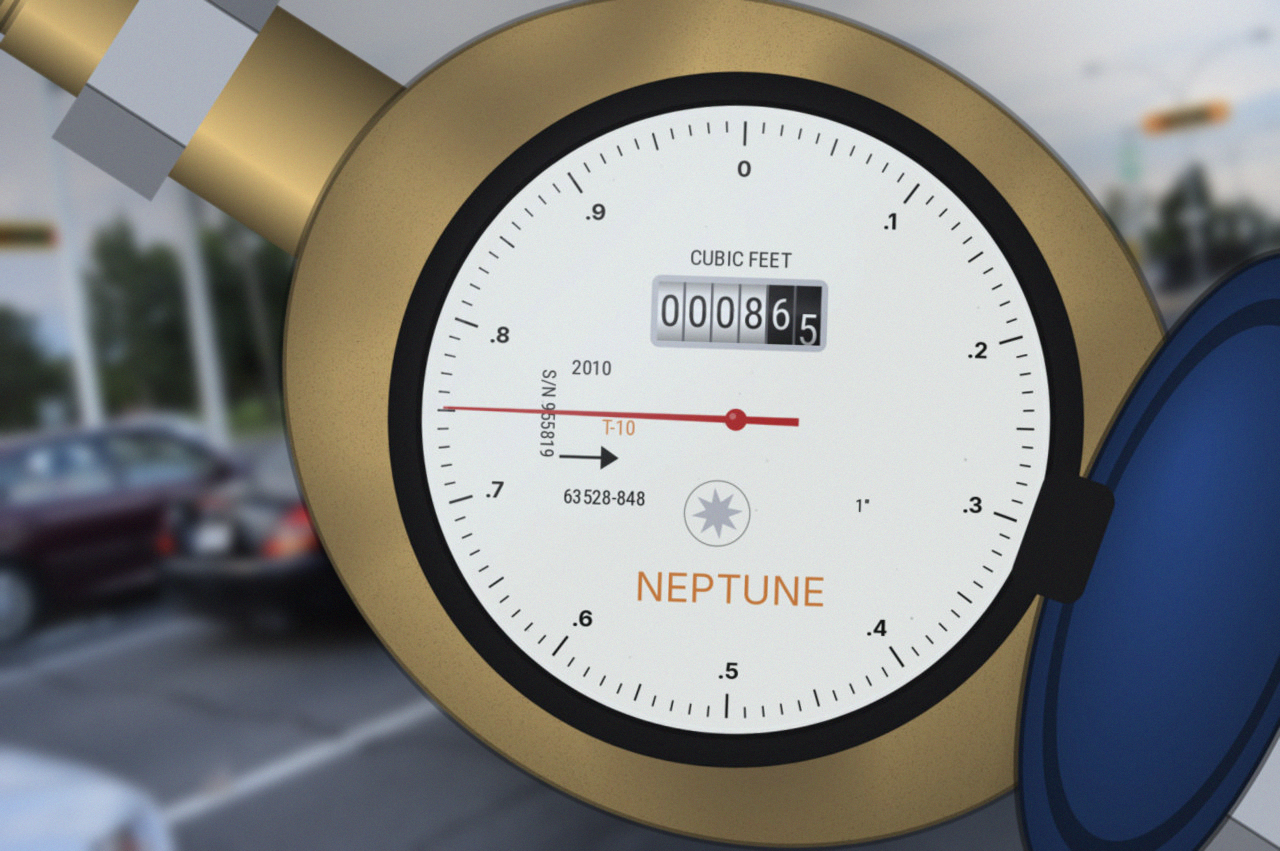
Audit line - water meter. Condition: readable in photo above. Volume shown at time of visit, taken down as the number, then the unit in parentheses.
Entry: 864.75 (ft³)
